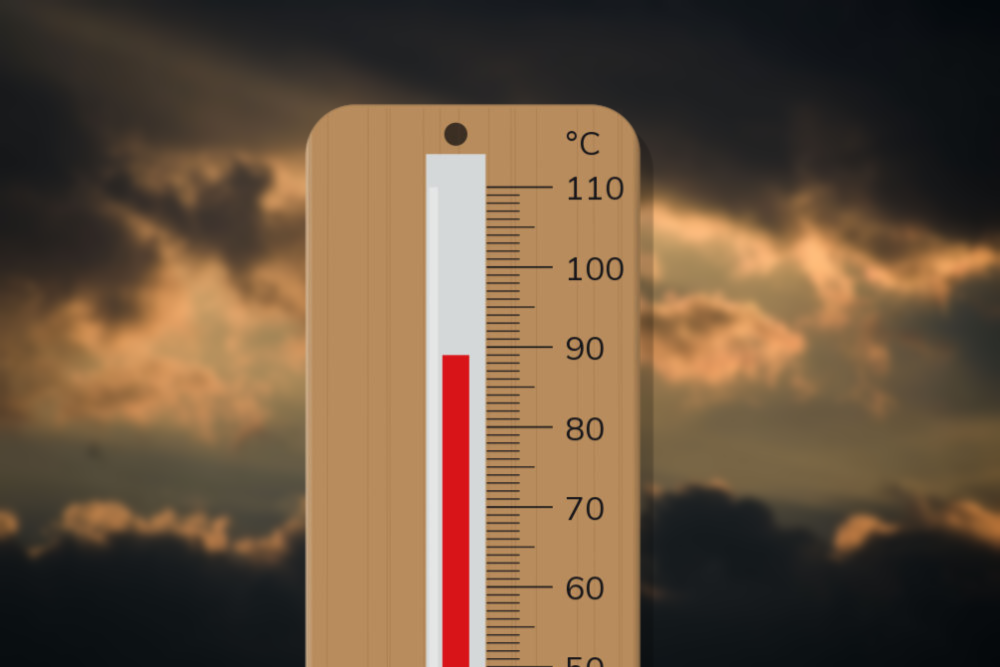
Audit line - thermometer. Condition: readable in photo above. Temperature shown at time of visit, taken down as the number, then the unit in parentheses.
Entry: 89 (°C)
